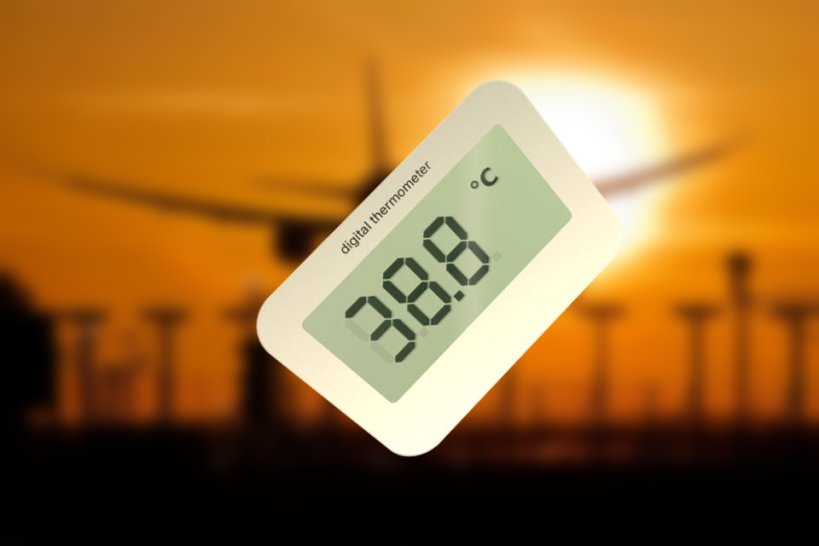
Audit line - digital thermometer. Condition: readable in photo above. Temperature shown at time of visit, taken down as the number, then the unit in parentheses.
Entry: 38.8 (°C)
